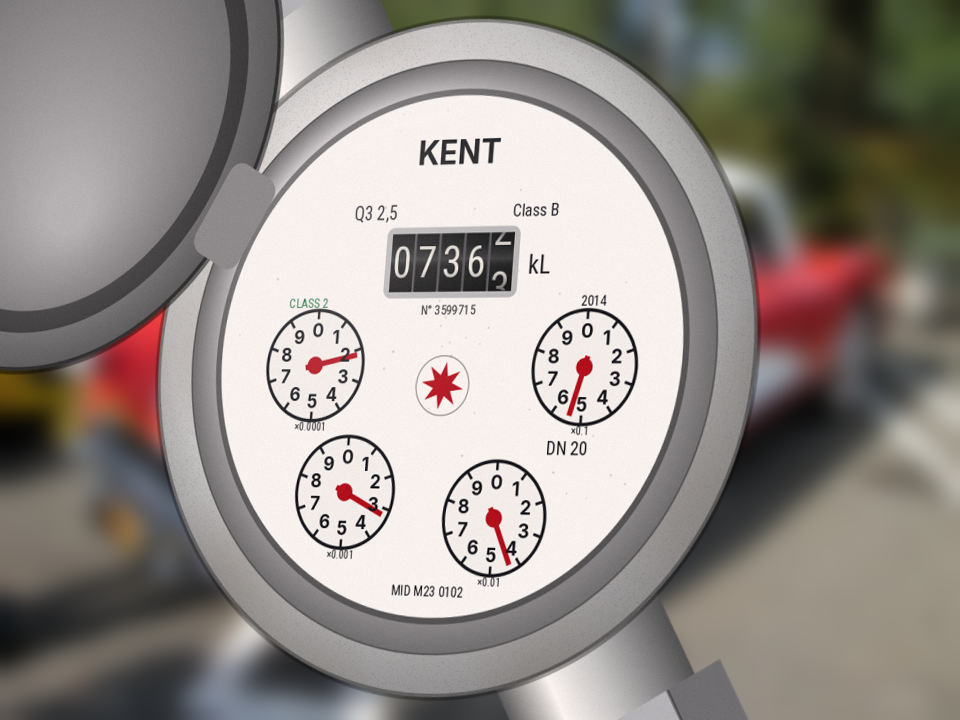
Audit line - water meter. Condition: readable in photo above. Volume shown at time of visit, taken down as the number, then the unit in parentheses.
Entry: 7362.5432 (kL)
